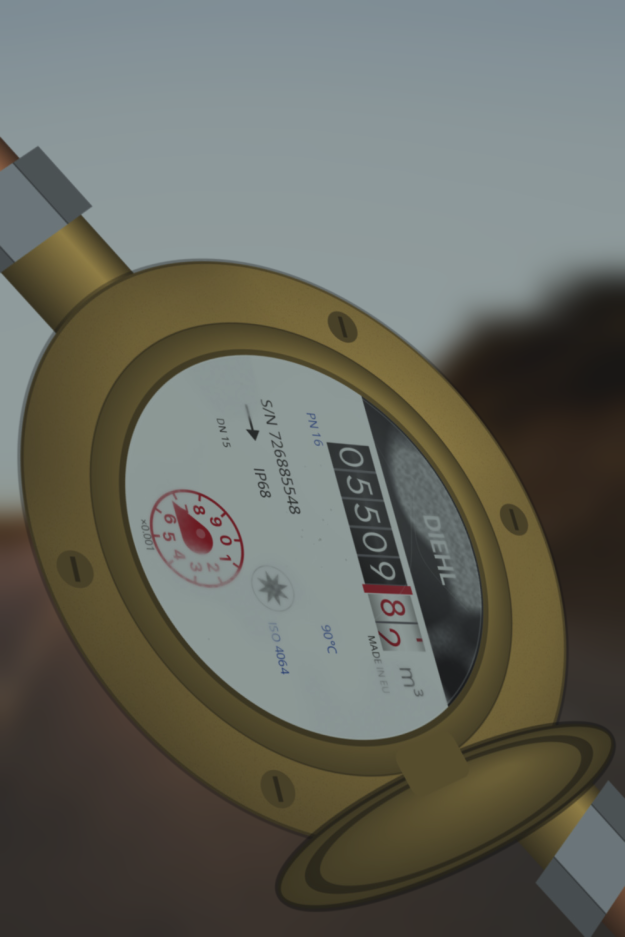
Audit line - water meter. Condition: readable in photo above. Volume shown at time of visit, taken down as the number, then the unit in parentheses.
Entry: 5509.816 (m³)
